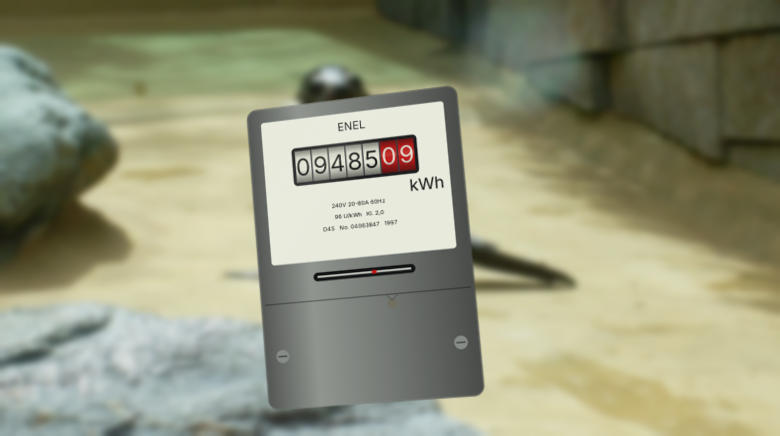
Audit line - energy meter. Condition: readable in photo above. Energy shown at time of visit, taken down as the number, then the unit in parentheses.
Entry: 9485.09 (kWh)
